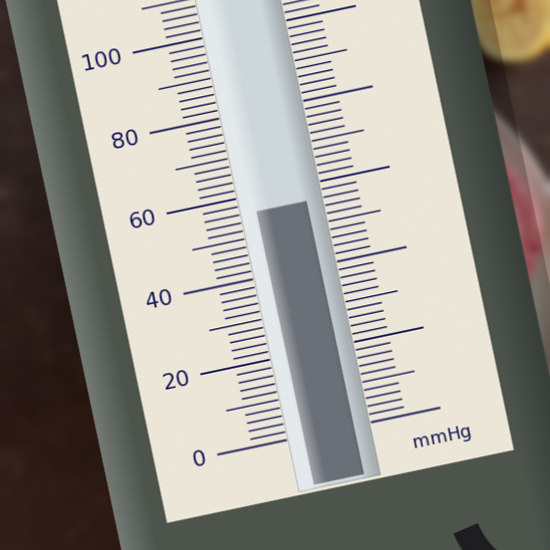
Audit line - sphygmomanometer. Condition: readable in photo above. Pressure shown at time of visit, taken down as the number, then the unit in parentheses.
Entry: 56 (mmHg)
